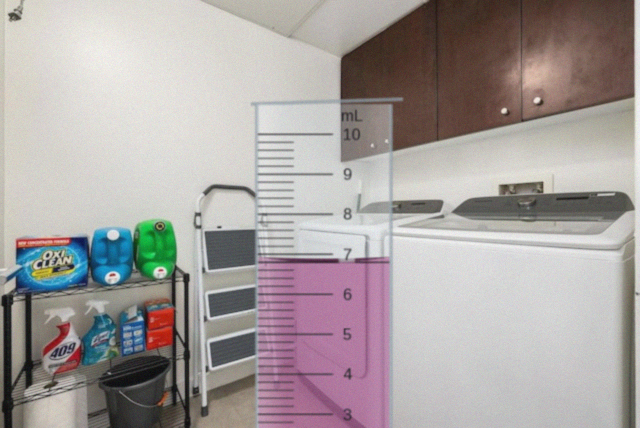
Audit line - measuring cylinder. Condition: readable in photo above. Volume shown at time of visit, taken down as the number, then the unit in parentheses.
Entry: 6.8 (mL)
